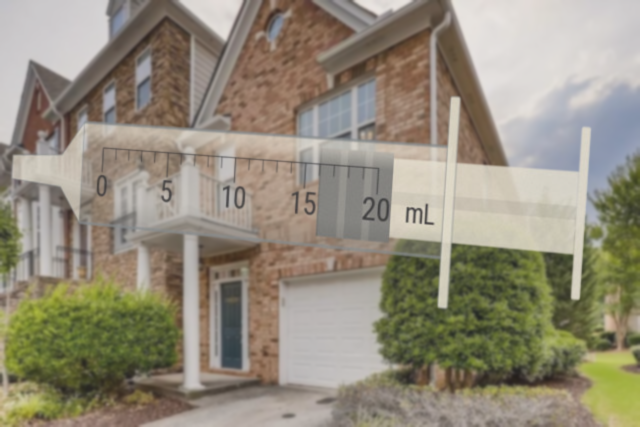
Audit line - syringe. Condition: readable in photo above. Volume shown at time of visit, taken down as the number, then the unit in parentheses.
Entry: 16 (mL)
